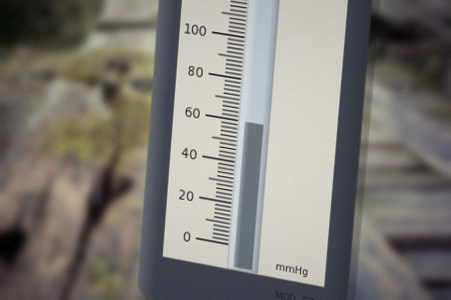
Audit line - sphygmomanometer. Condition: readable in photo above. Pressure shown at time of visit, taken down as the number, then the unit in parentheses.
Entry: 60 (mmHg)
